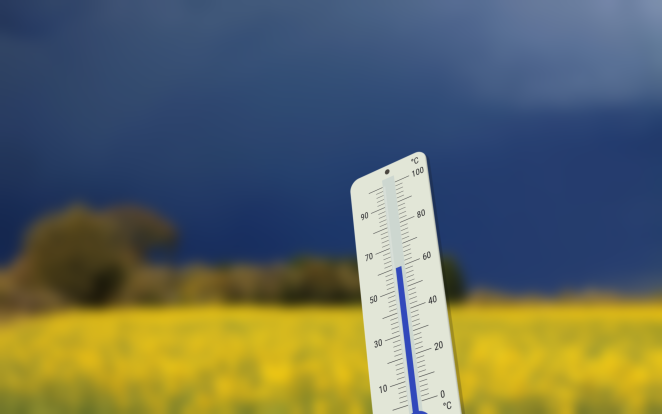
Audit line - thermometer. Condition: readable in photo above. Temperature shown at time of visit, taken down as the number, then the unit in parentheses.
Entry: 60 (°C)
